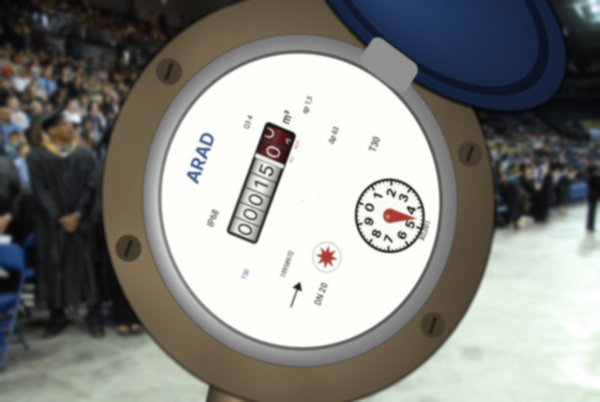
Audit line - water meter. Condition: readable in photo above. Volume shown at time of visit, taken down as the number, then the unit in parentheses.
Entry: 15.004 (m³)
